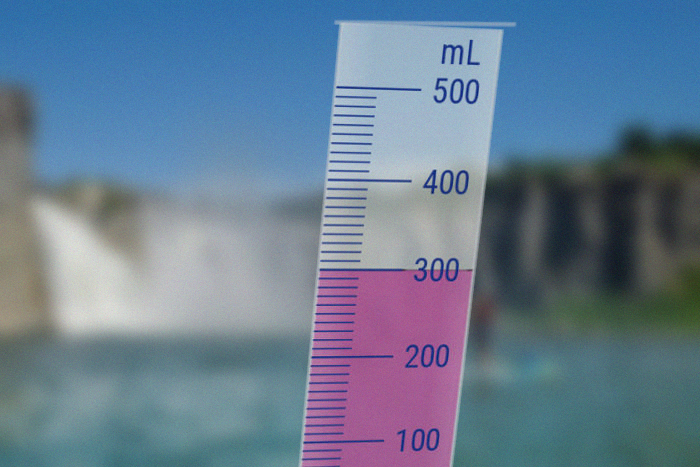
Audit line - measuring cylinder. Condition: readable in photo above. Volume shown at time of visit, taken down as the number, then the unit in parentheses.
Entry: 300 (mL)
